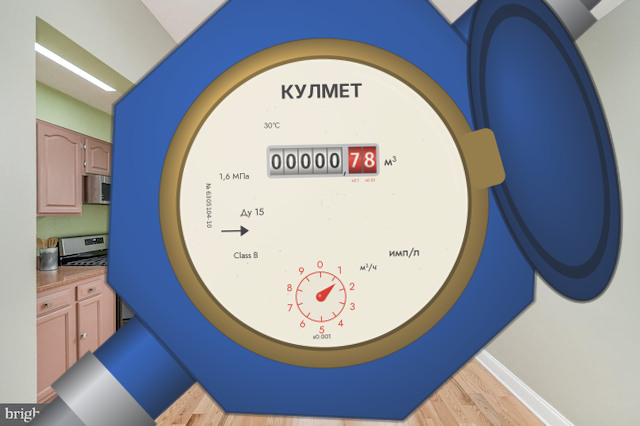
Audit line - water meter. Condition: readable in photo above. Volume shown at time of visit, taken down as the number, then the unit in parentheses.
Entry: 0.781 (m³)
